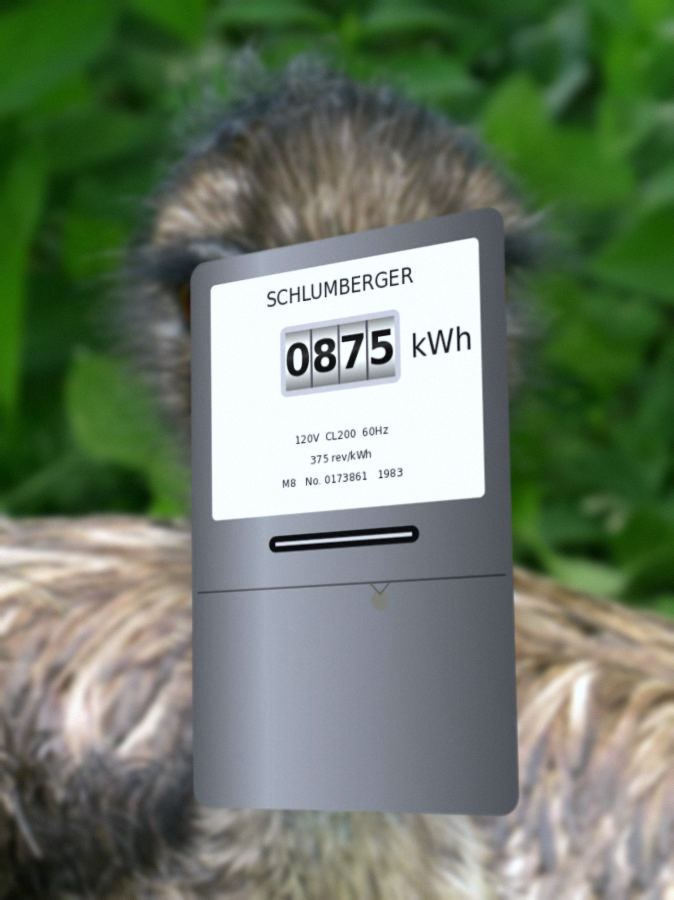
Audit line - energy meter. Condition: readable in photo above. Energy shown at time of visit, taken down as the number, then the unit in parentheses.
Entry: 875 (kWh)
